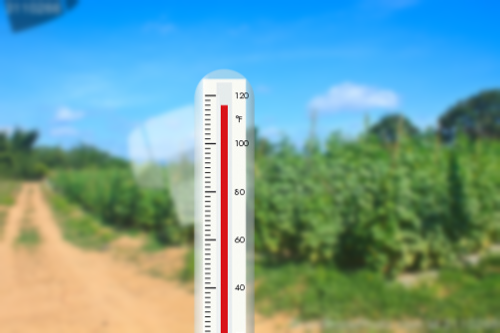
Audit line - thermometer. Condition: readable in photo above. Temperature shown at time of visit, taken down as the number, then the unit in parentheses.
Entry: 116 (°F)
